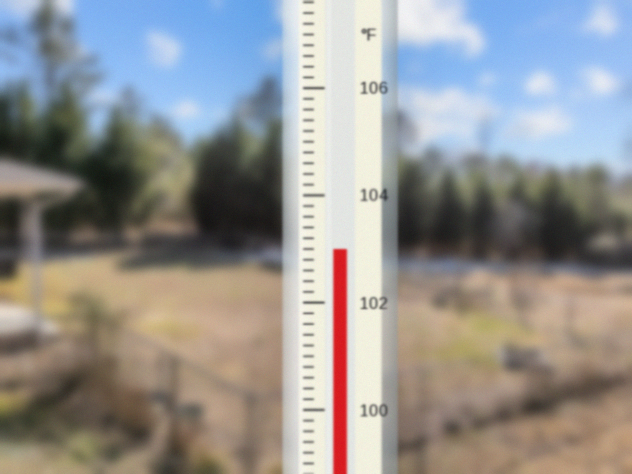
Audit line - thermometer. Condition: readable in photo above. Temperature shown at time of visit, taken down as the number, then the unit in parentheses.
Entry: 103 (°F)
